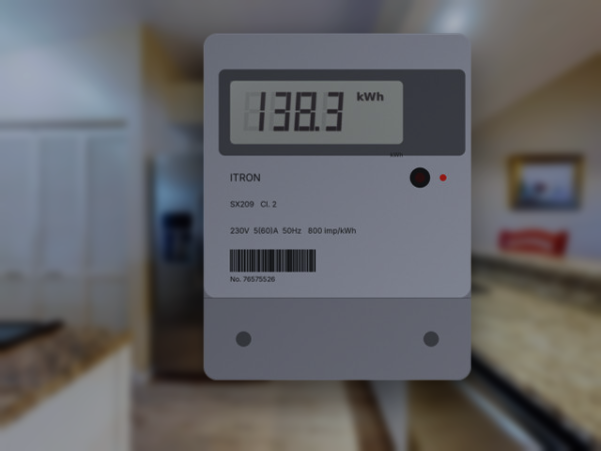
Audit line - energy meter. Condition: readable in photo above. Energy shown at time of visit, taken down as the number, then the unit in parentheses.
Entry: 138.3 (kWh)
